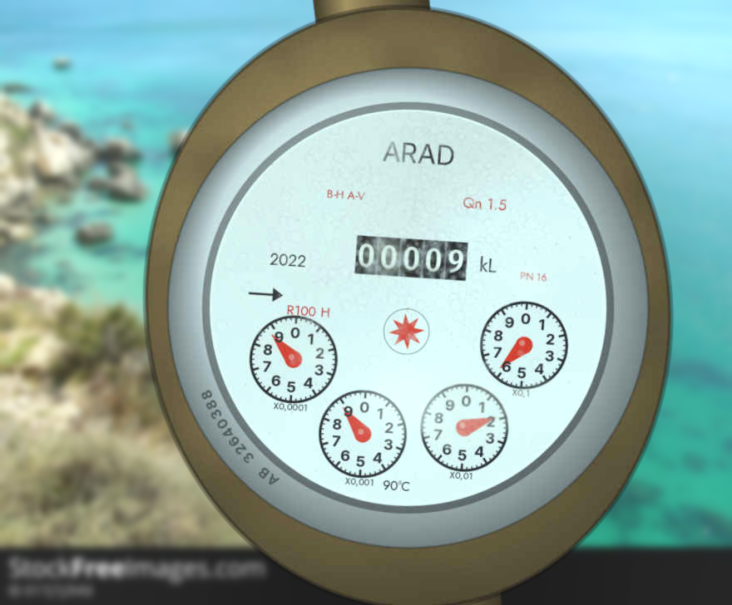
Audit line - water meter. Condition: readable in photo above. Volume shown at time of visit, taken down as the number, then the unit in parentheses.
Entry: 9.6188 (kL)
